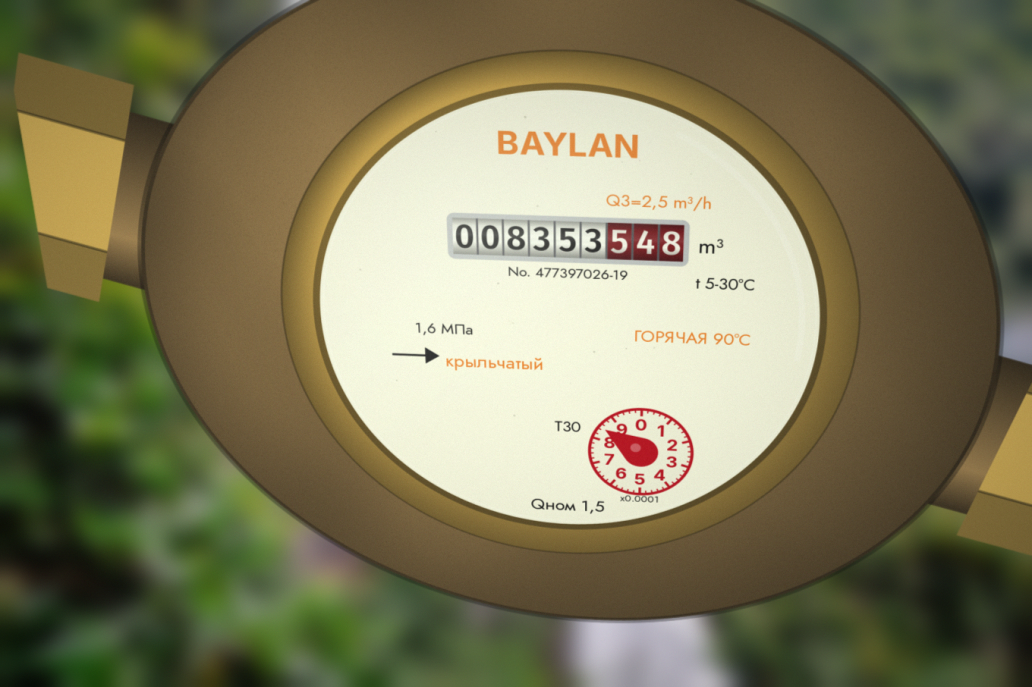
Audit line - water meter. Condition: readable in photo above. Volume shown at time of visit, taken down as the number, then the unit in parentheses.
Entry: 8353.5488 (m³)
